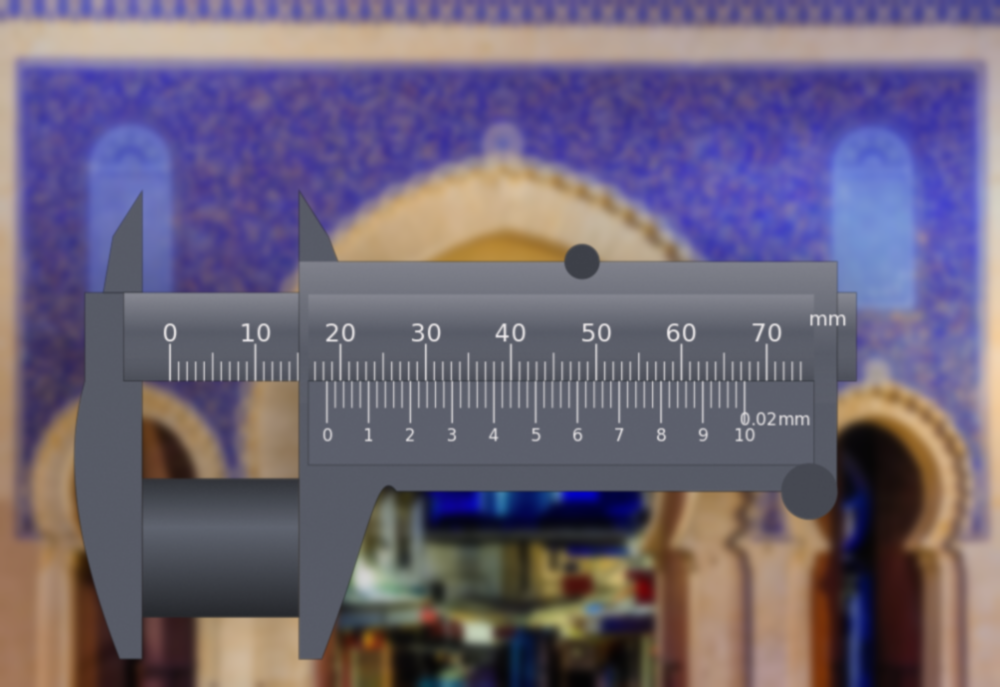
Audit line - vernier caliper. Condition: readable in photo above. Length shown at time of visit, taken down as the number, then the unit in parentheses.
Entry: 18.4 (mm)
